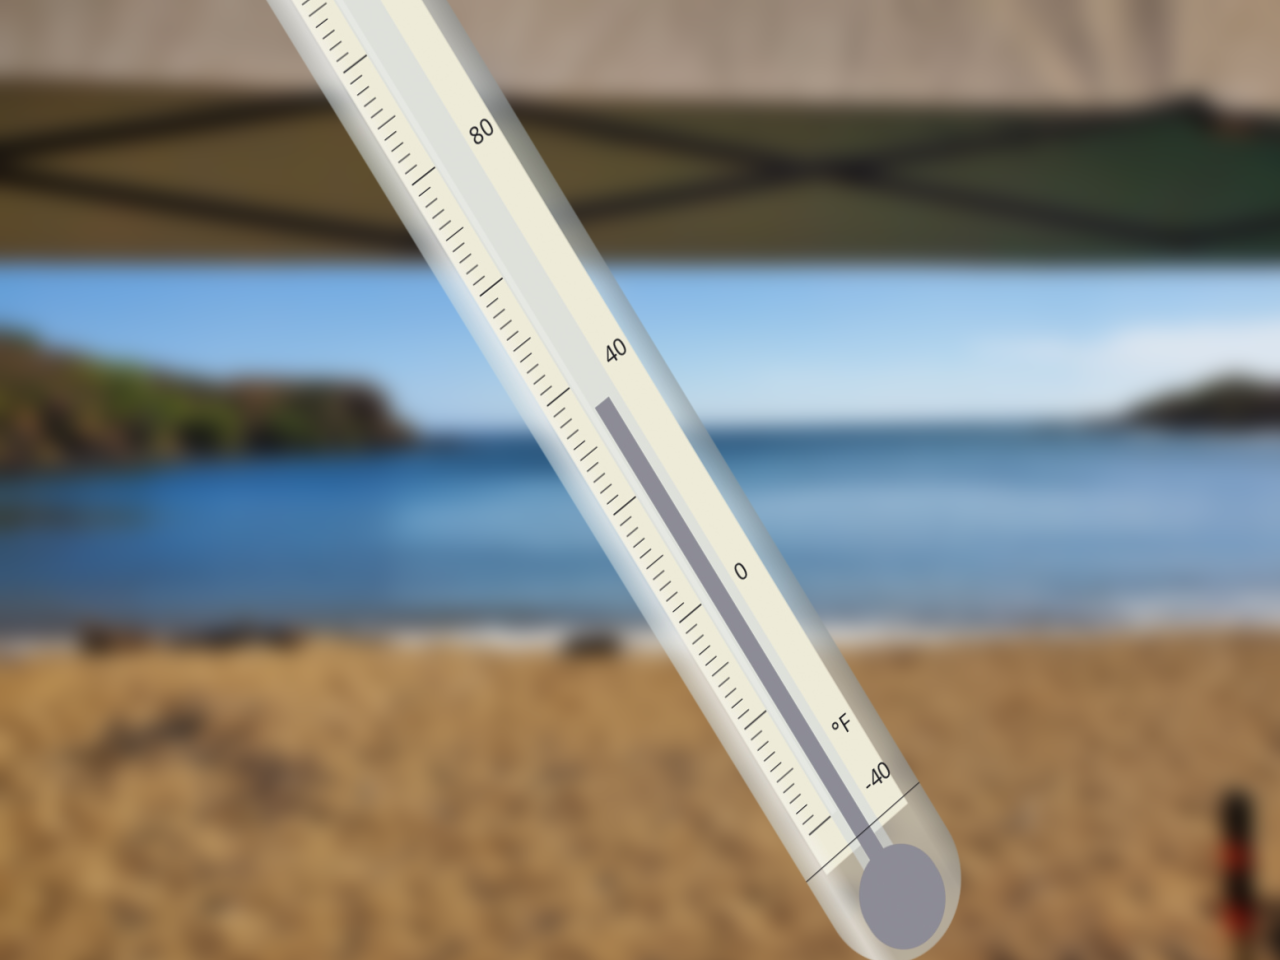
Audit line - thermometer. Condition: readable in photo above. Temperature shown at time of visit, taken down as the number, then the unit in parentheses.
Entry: 35 (°F)
